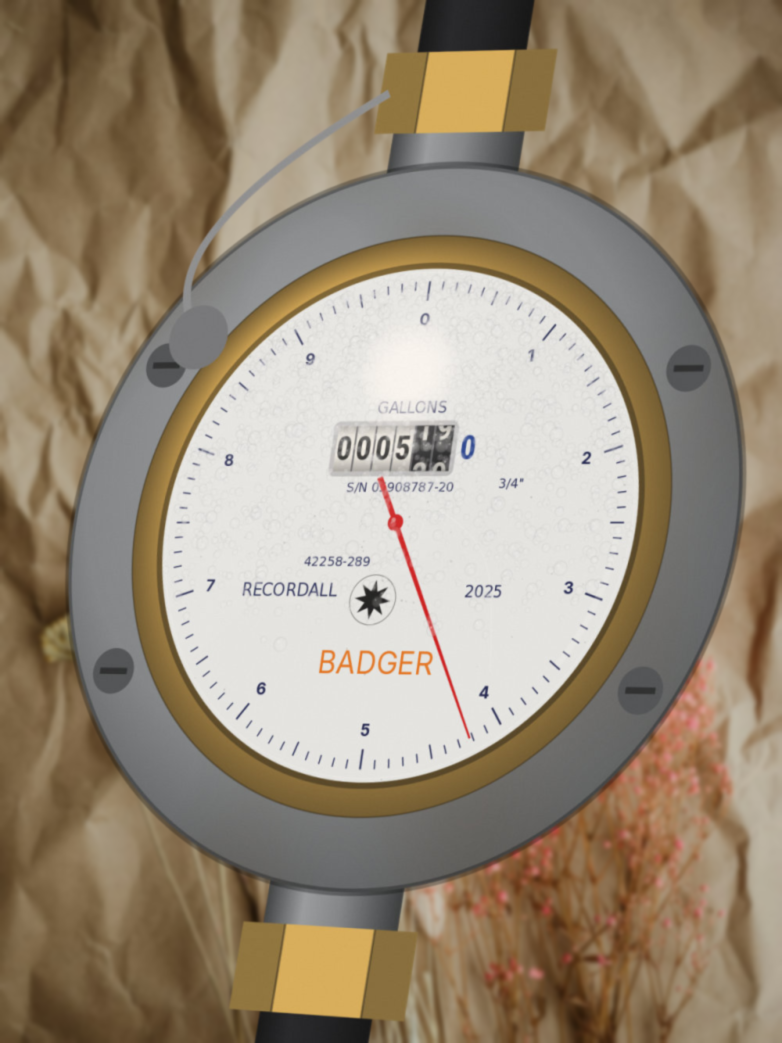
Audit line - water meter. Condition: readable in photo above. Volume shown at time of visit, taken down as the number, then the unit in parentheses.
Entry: 5194.2 (gal)
